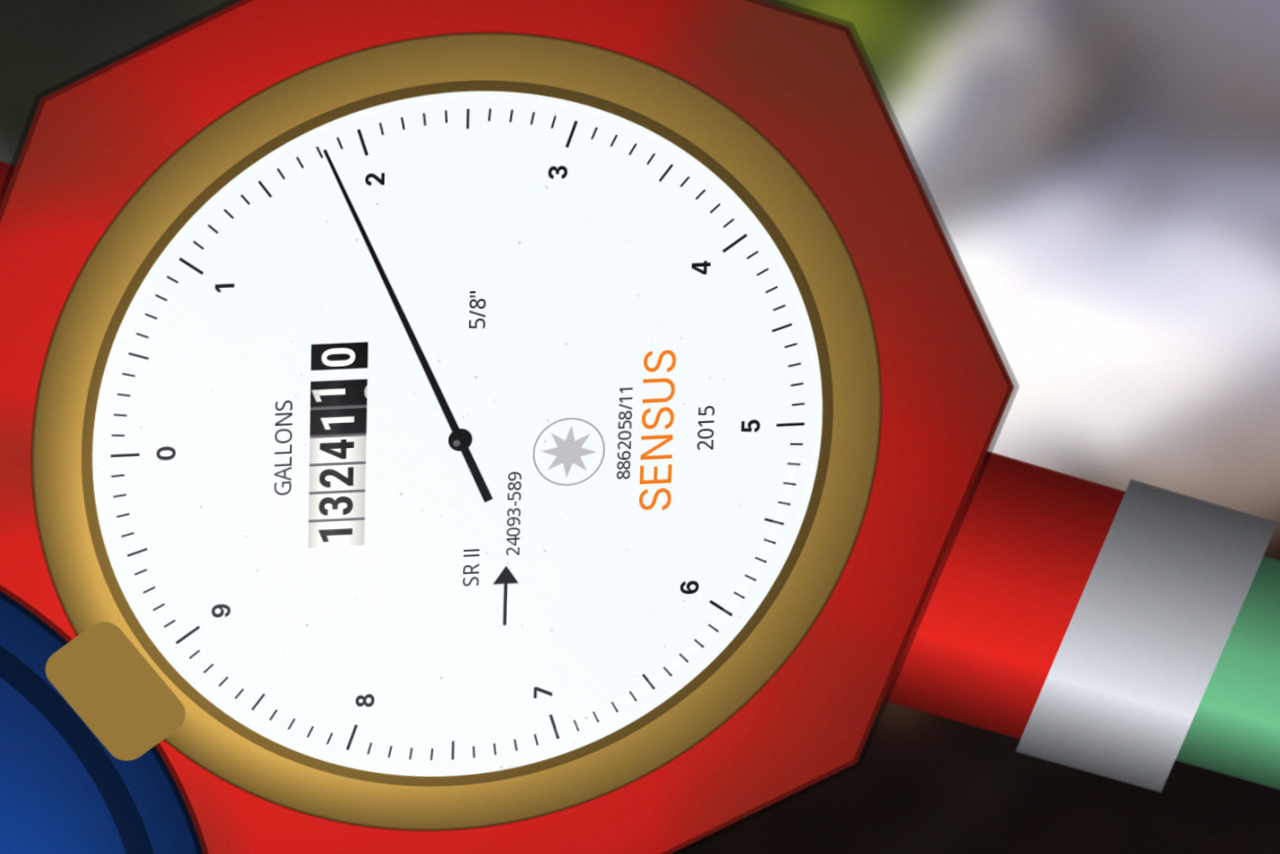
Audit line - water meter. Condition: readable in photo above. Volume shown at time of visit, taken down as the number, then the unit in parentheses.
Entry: 1324111.8 (gal)
